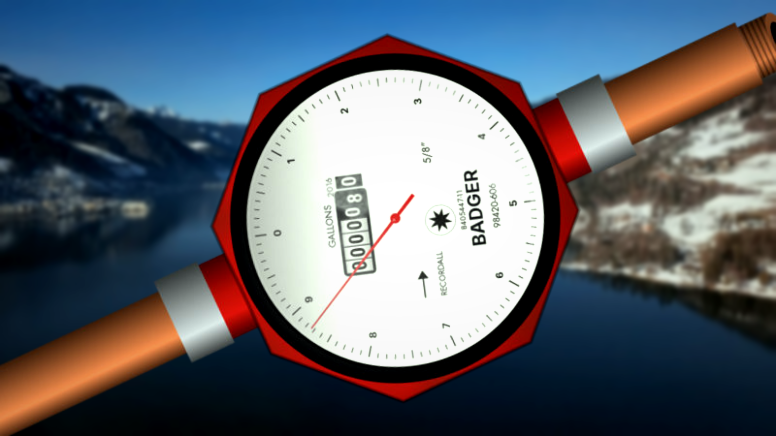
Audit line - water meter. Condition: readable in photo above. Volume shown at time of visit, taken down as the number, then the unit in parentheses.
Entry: 78.7 (gal)
